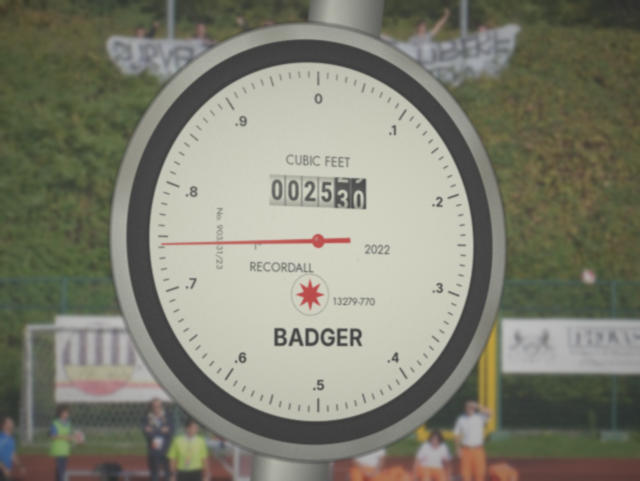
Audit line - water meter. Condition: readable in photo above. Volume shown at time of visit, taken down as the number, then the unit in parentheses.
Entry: 2529.74 (ft³)
